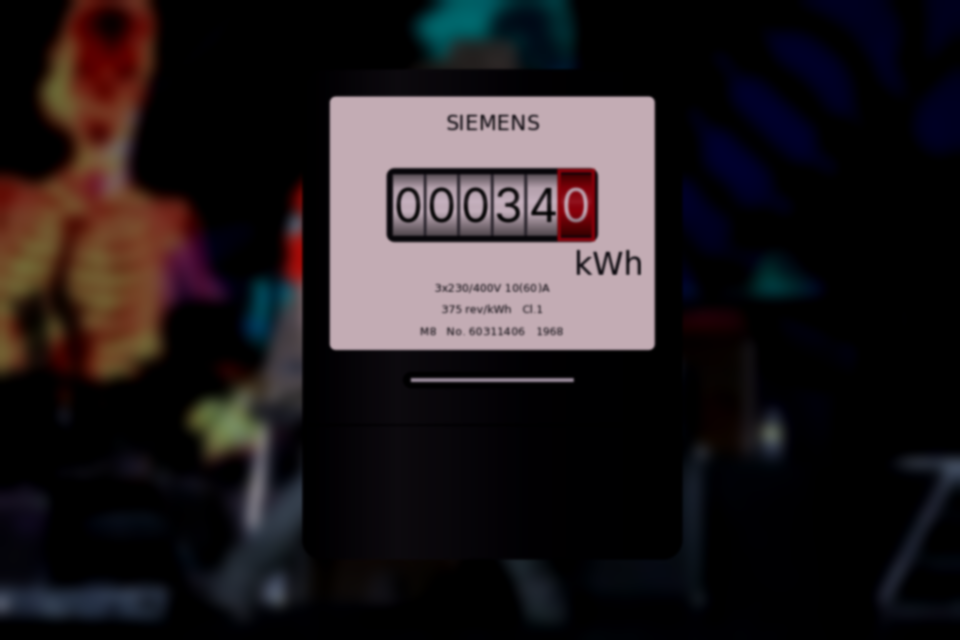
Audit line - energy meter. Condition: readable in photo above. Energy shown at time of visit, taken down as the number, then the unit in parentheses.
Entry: 34.0 (kWh)
